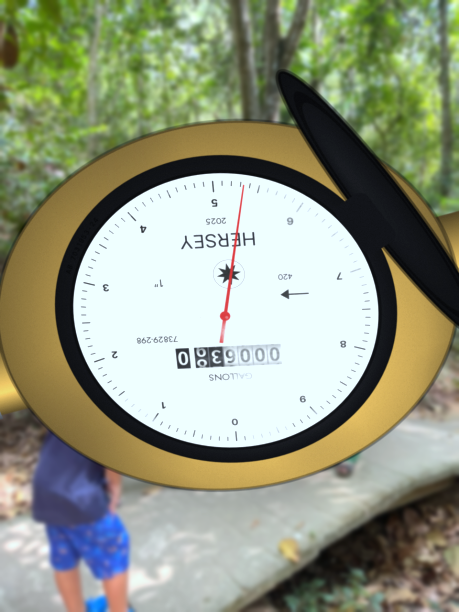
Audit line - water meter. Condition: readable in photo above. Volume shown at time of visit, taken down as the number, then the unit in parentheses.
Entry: 6385.3 (gal)
